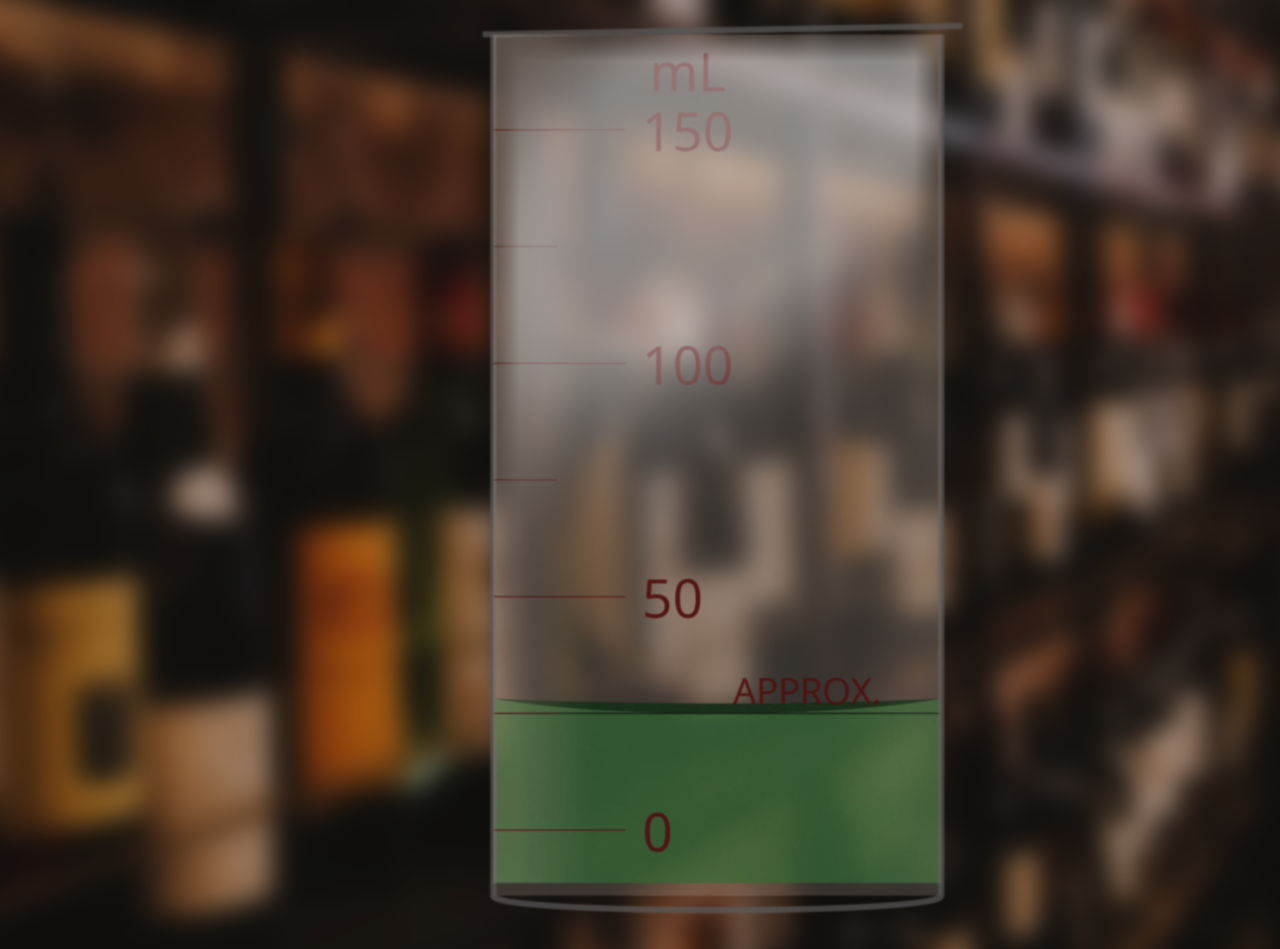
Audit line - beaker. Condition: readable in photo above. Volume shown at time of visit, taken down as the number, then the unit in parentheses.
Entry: 25 (mL)
